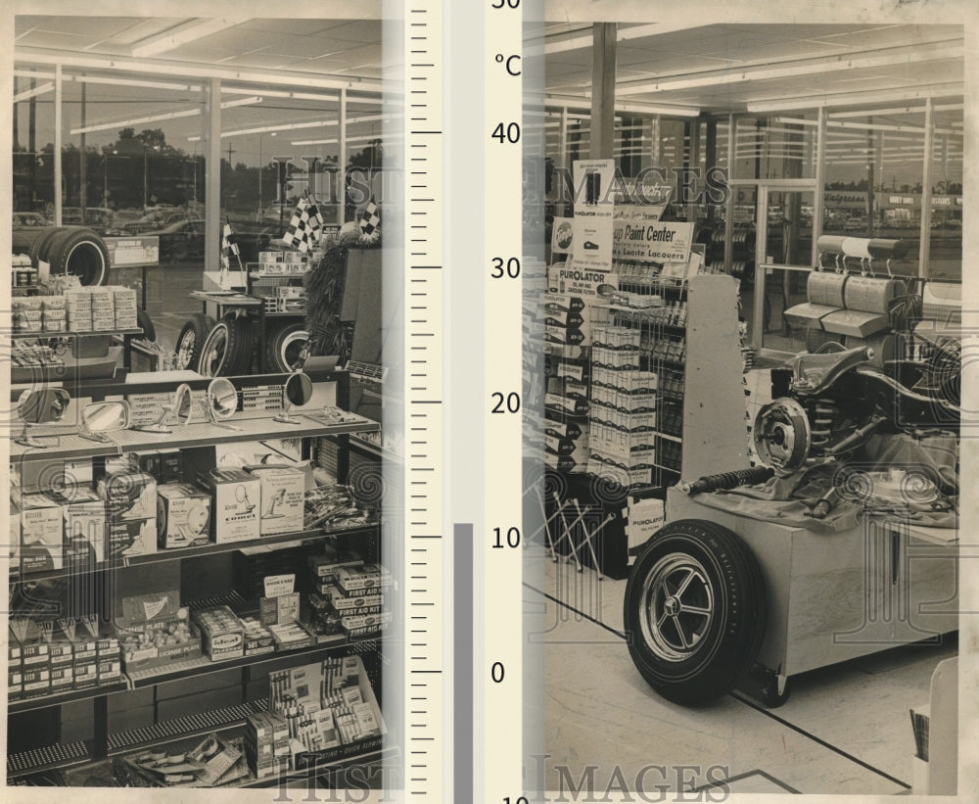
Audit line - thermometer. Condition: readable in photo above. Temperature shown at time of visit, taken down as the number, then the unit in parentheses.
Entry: 11 (°C)
